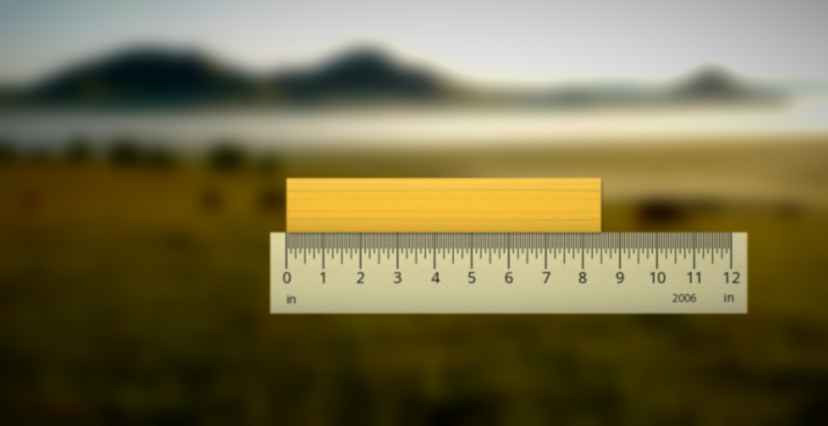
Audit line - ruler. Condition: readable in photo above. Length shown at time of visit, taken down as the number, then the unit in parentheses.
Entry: 8.5 (in)
